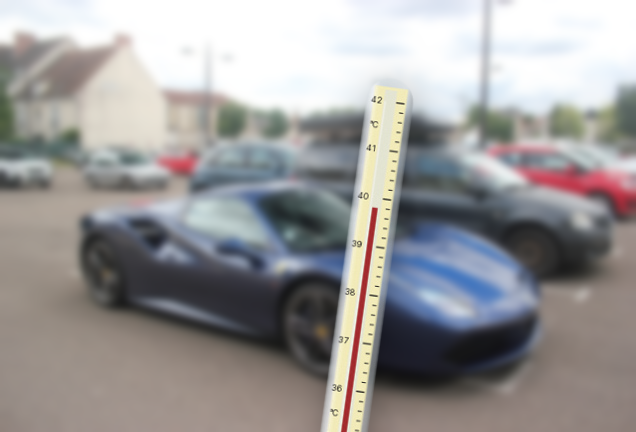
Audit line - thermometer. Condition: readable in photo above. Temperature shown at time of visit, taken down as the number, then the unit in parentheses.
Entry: 39.8 (°C)
